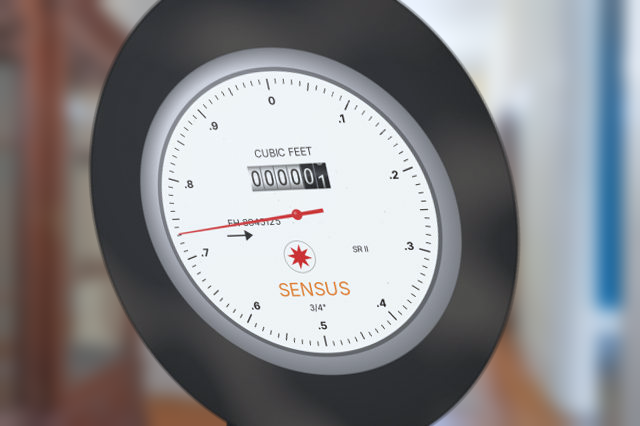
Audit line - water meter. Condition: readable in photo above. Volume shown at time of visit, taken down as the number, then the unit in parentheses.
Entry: 0.73 (ft³)
